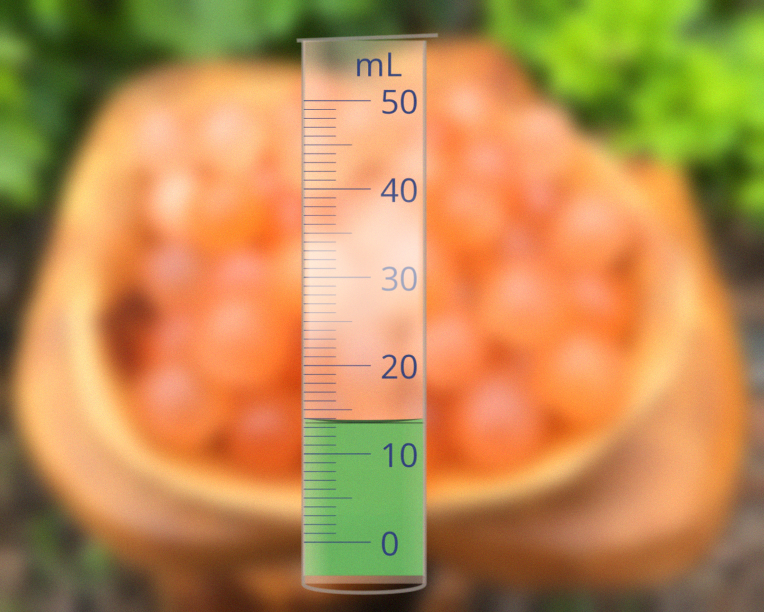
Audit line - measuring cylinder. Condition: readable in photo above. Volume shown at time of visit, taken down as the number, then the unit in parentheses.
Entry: 13.5 (mL)
